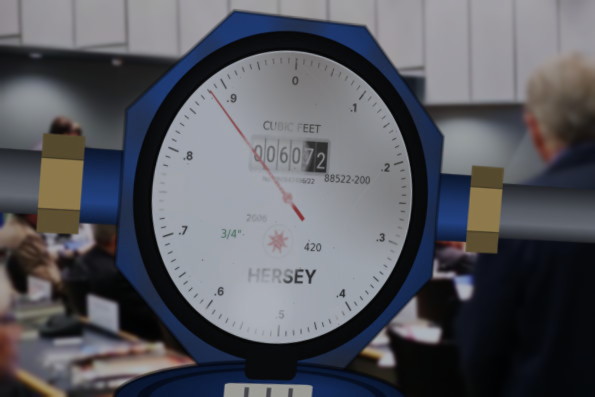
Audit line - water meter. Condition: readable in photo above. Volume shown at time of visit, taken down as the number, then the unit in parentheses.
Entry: 6071.88 (ft³)
